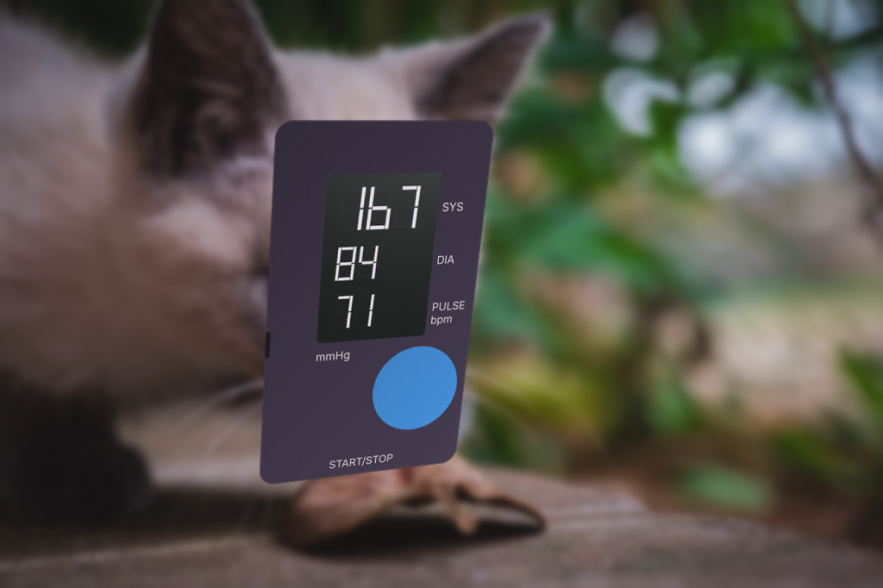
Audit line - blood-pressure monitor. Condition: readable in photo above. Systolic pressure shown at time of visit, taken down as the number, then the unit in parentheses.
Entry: 167 (mmHg)
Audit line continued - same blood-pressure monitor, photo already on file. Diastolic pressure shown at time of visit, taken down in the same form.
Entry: 84 (mmHg)
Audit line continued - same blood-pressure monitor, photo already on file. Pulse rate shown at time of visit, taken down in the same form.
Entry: 71 (bpm)
